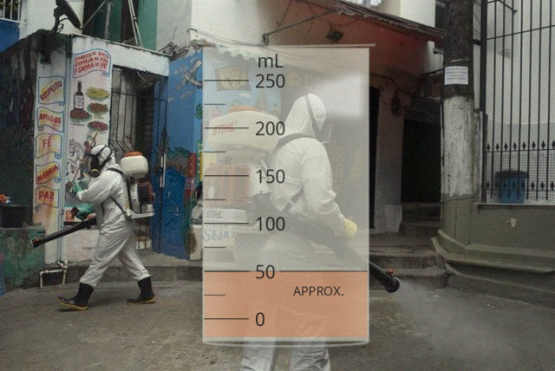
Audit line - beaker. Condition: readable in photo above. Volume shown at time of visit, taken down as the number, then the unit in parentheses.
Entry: 50 (mL)
